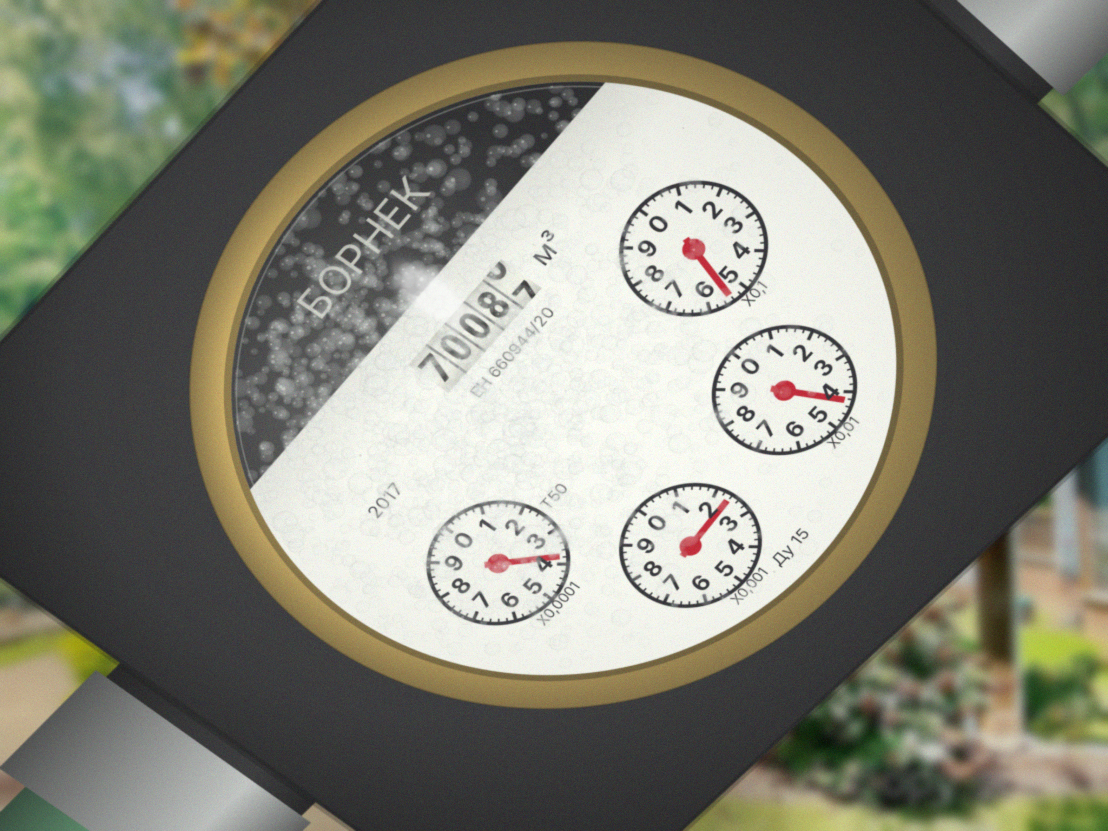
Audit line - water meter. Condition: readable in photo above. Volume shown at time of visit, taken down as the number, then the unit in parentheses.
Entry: 70086.5423 (m³)
